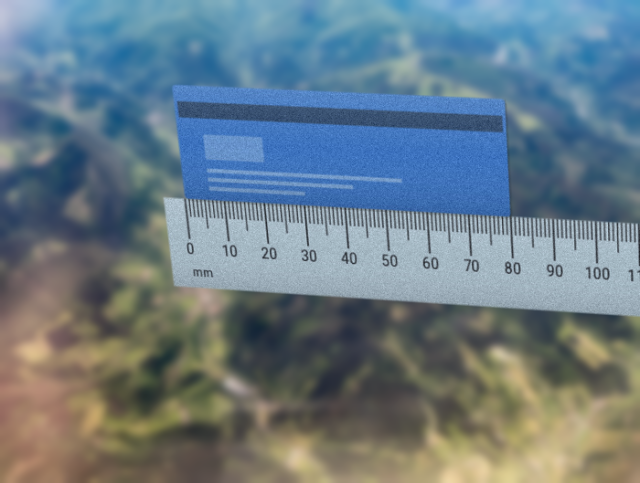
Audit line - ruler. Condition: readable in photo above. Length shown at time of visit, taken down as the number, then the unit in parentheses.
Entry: 80 (mm)
